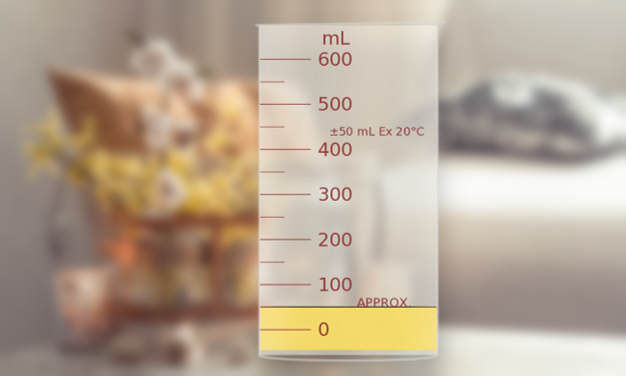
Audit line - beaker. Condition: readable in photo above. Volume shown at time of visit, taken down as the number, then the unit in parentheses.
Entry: 50 (mL)
